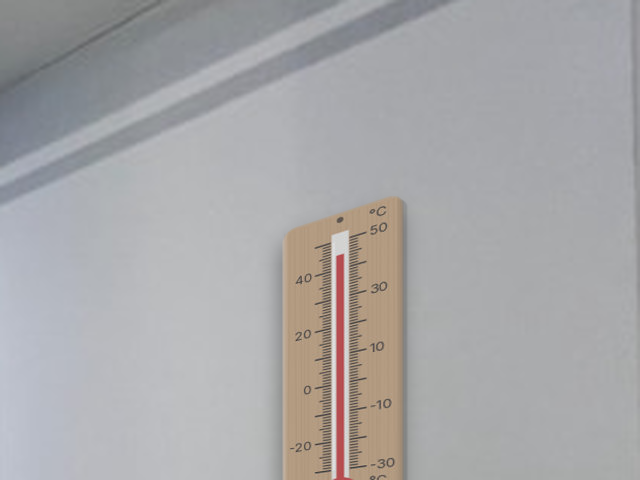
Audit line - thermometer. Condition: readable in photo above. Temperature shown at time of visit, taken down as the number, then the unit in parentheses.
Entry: 45 (°C)
